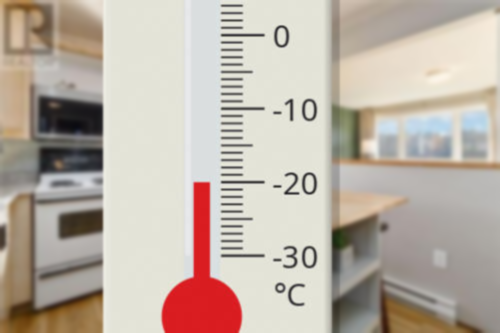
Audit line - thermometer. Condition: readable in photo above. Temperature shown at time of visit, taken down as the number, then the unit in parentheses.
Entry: -20 (°C)
